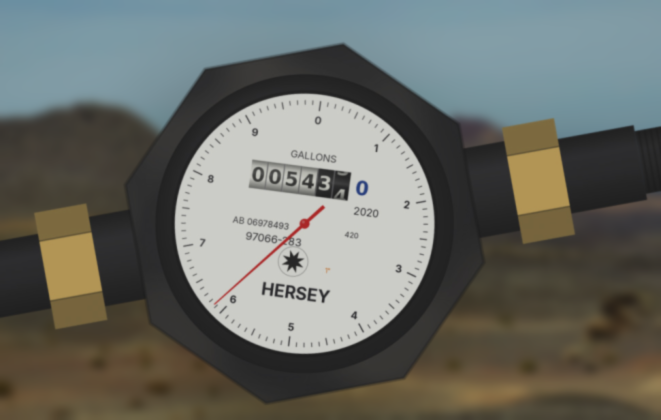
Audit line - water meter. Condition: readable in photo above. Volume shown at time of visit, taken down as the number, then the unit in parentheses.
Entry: 54336.1 (gal)
